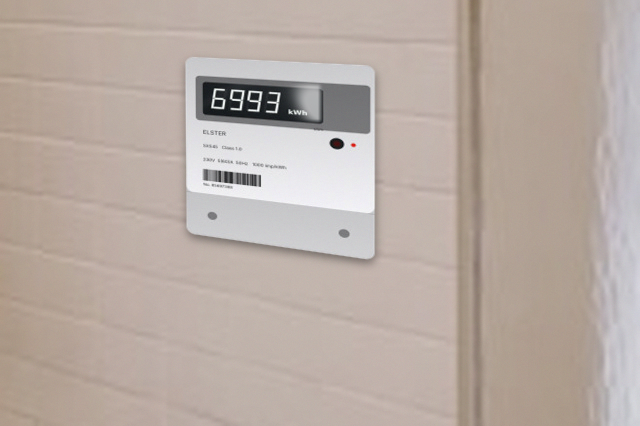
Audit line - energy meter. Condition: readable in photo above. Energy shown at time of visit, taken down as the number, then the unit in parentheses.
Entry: 6993 (kWh)
